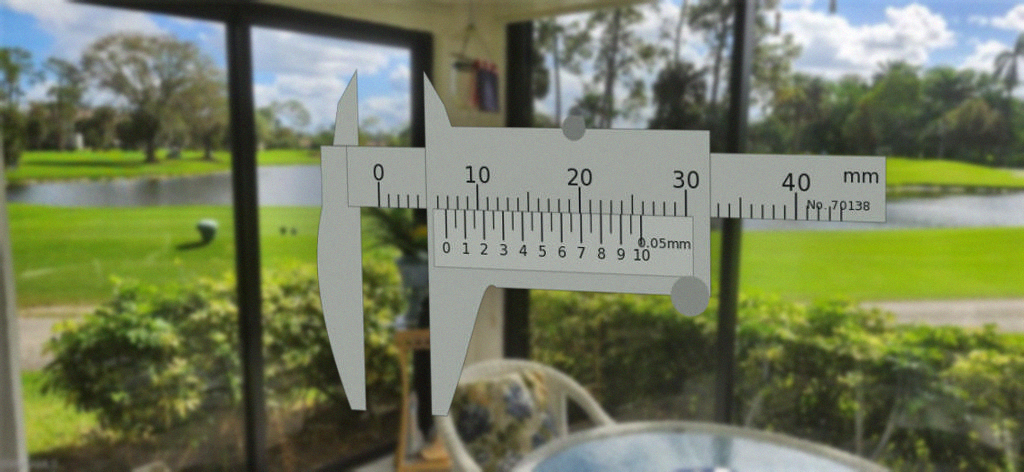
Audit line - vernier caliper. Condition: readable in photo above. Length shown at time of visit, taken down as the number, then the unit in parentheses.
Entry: 6.8 (mm)
